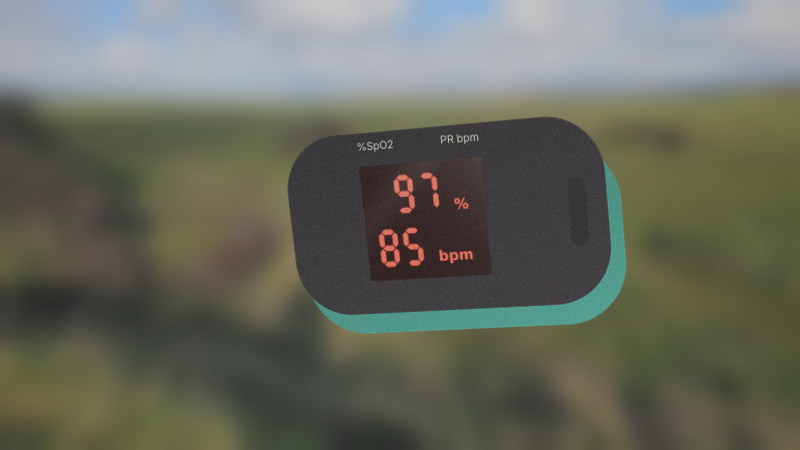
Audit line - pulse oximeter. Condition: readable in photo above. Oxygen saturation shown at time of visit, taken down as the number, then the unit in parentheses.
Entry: 97 (%)
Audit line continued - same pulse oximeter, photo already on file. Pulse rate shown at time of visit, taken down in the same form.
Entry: 85 (bpm)
